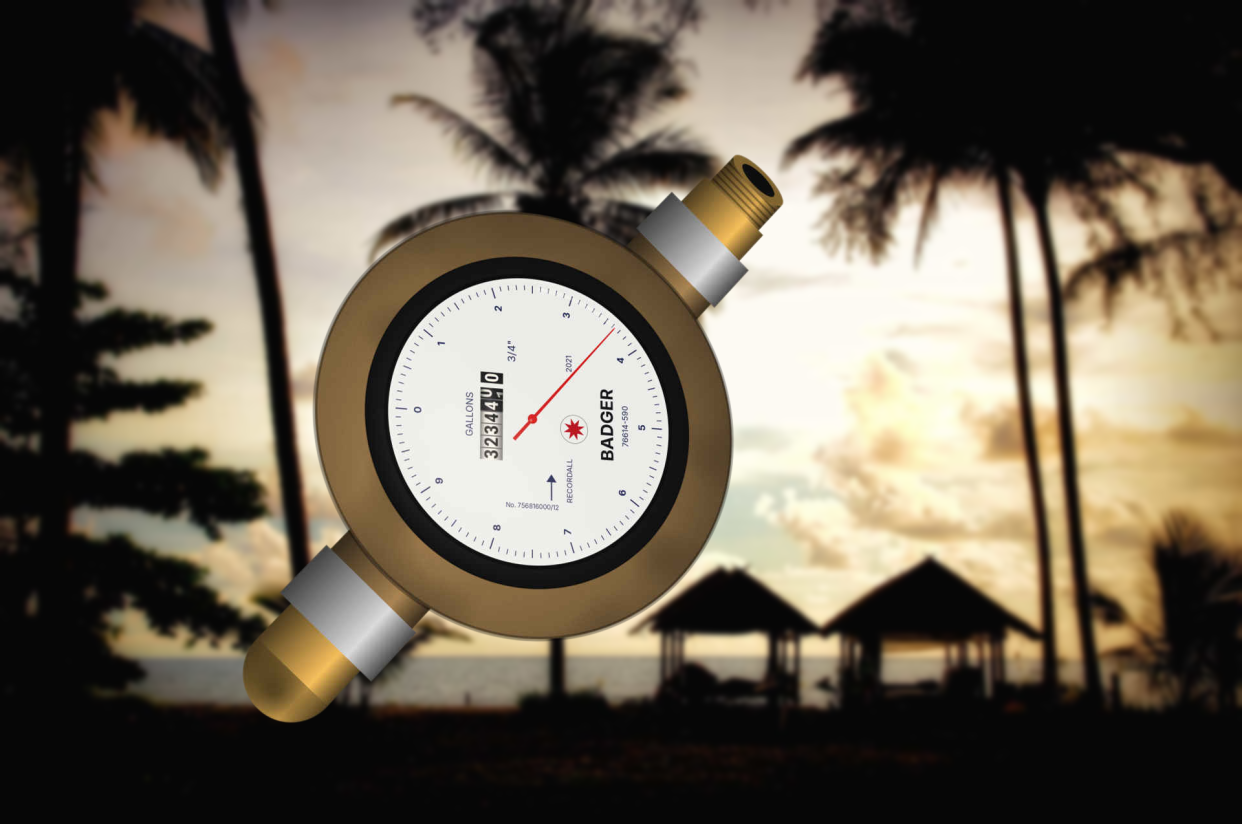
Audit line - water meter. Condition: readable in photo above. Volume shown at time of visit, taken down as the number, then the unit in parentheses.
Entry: 3234403.6 (gal)
